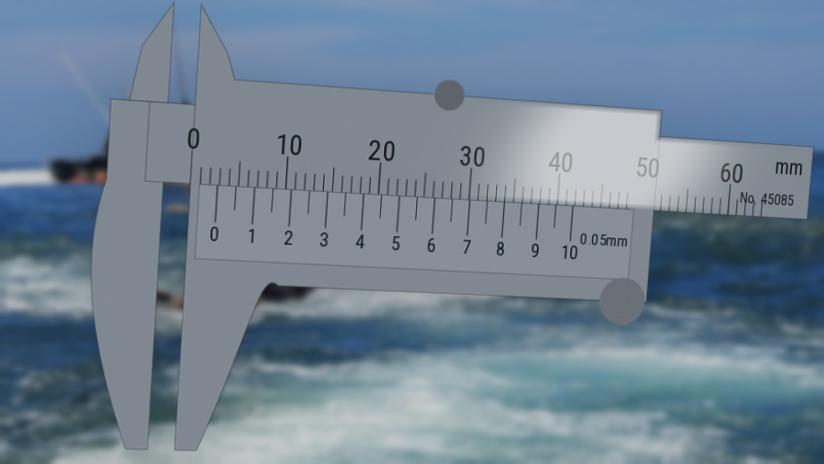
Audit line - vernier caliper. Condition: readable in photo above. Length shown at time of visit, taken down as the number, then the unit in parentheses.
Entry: 2.8 (mm)
